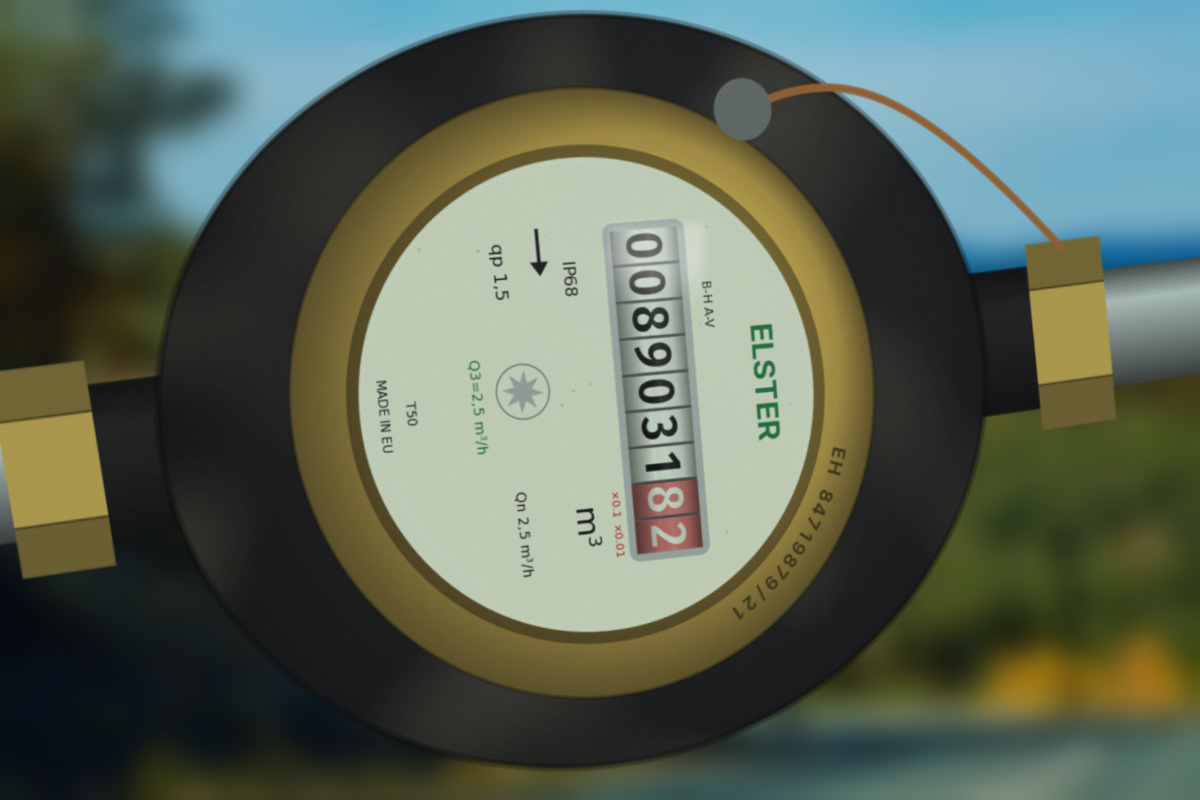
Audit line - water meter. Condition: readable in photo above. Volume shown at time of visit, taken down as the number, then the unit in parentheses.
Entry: 89031.82 (m³)
